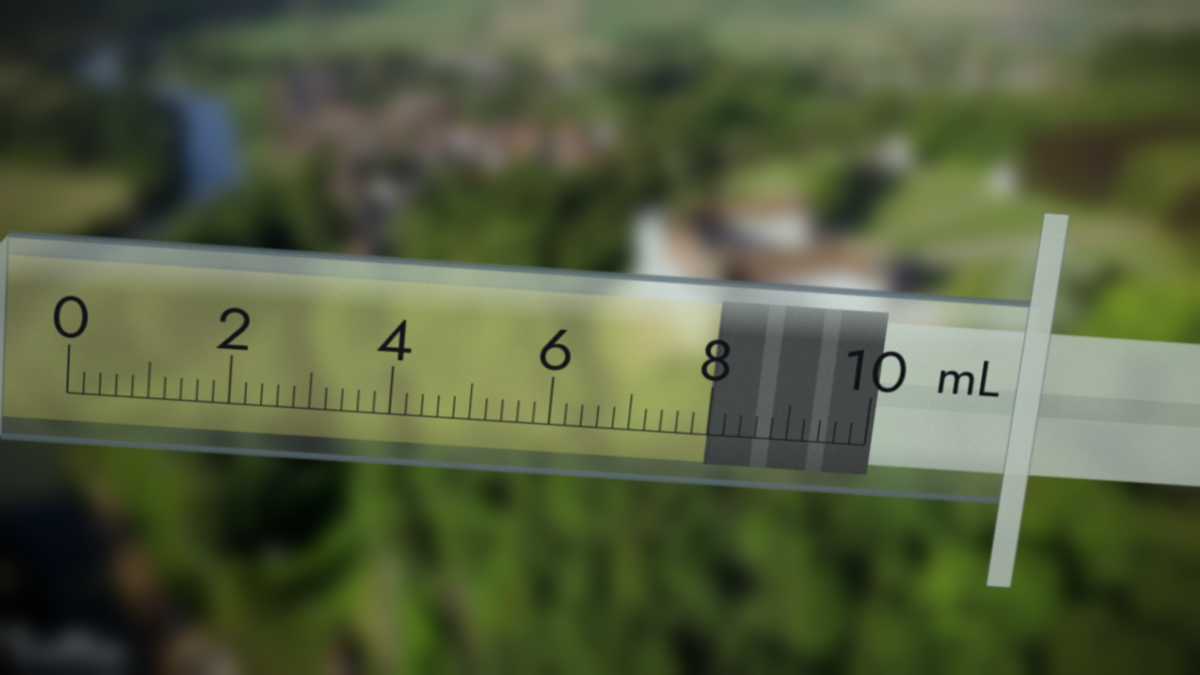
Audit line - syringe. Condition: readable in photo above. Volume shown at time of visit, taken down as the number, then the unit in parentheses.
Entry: 8 (mL)
